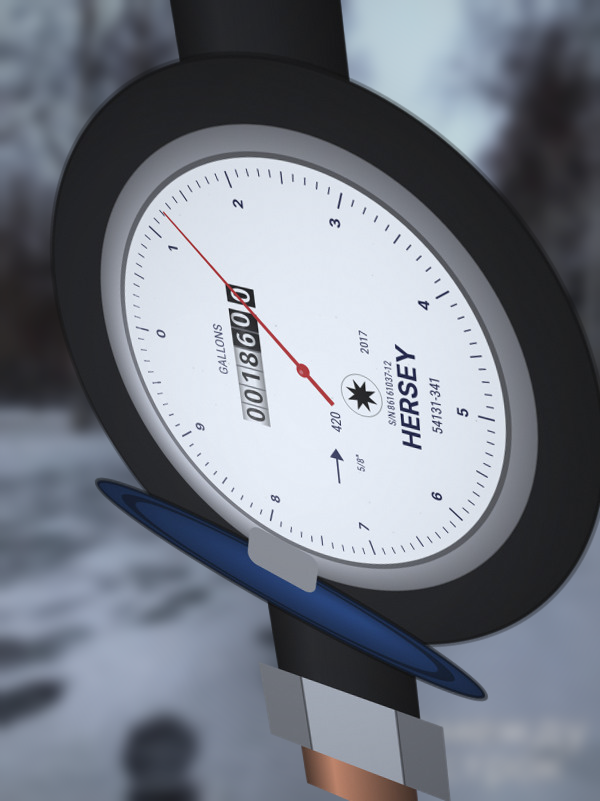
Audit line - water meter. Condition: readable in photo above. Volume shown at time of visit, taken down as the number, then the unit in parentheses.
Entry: 18601.2 (gal)
